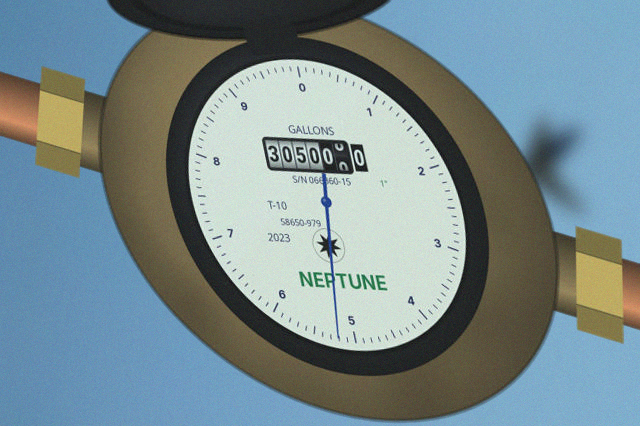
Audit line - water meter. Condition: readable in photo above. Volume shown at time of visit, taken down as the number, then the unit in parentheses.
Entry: 3050085.2 (gal)
